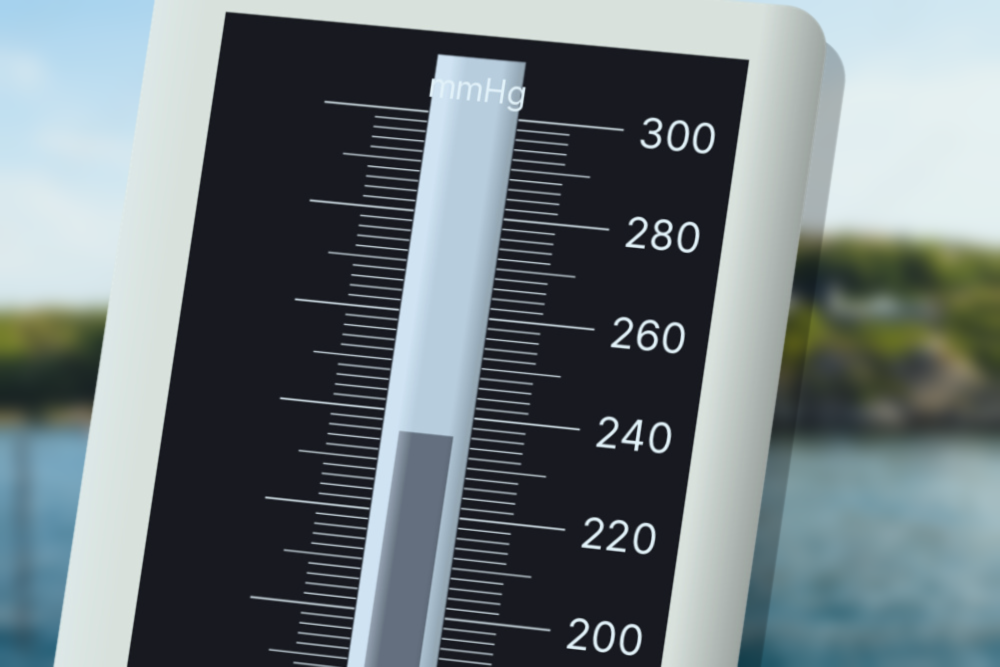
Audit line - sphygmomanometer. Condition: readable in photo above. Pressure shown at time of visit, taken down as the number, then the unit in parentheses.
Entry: 236 (mmHg)
